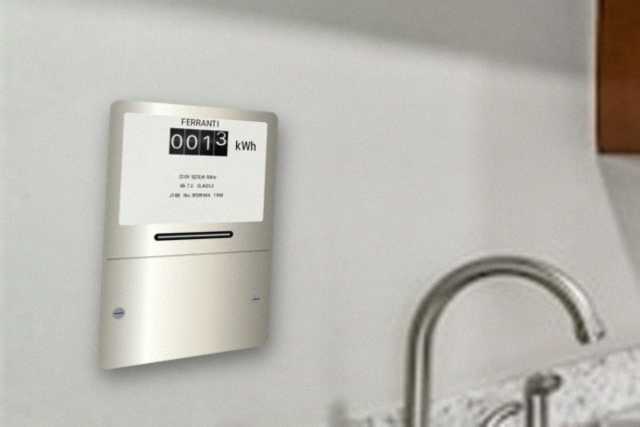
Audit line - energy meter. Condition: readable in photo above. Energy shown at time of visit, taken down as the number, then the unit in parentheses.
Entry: 13 (kWh)
